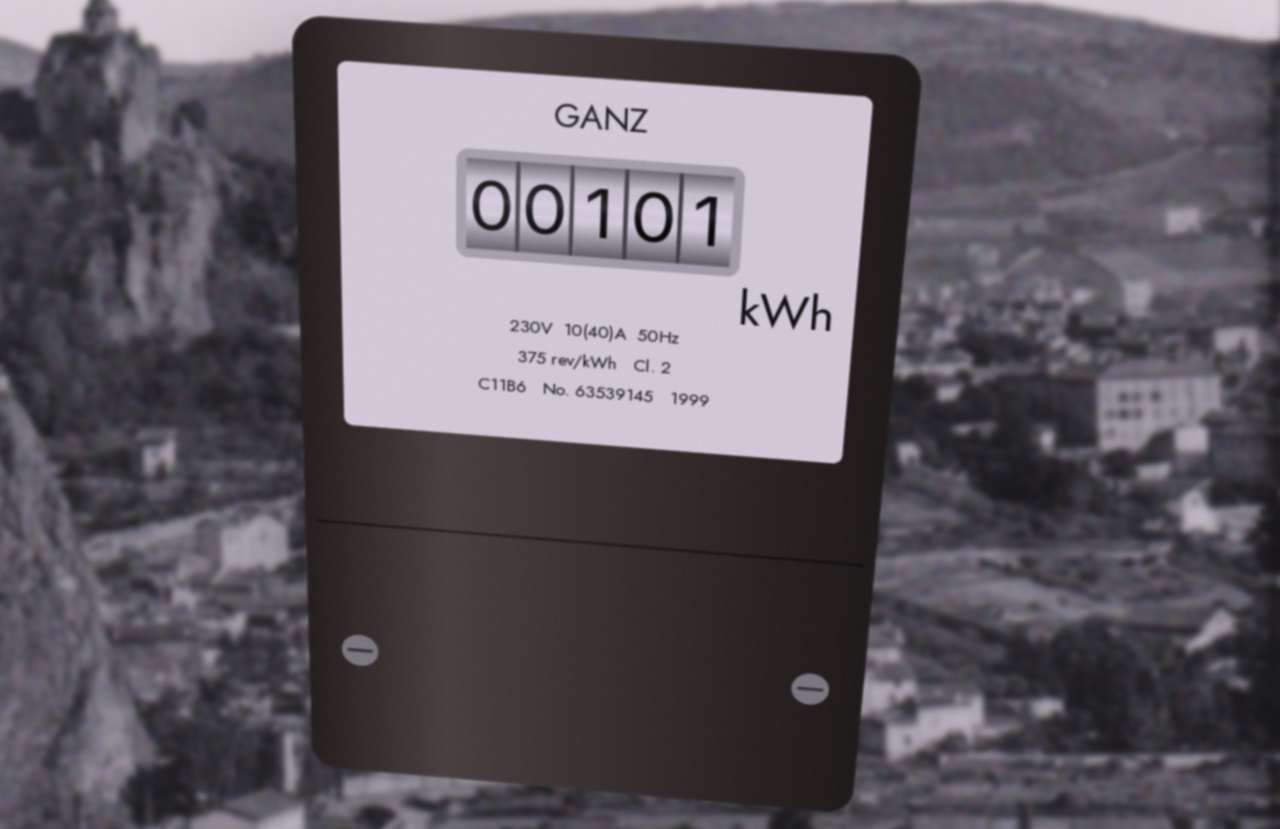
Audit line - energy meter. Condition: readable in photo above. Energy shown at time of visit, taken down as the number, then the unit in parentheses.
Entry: 101 (kWh)
